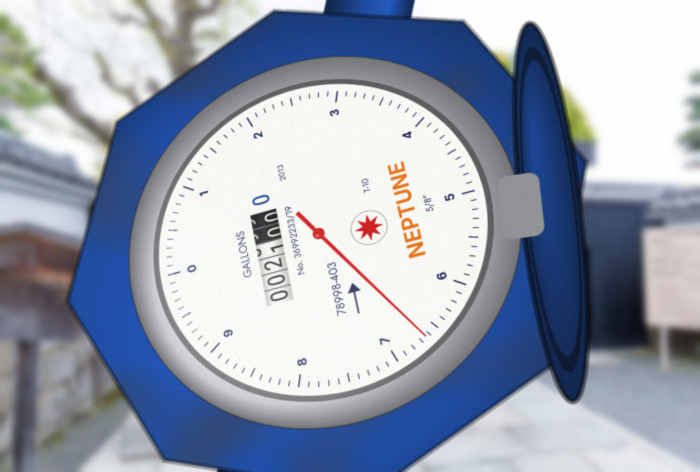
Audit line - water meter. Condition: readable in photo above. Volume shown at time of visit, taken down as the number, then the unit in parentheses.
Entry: 20996.6 (gal)
